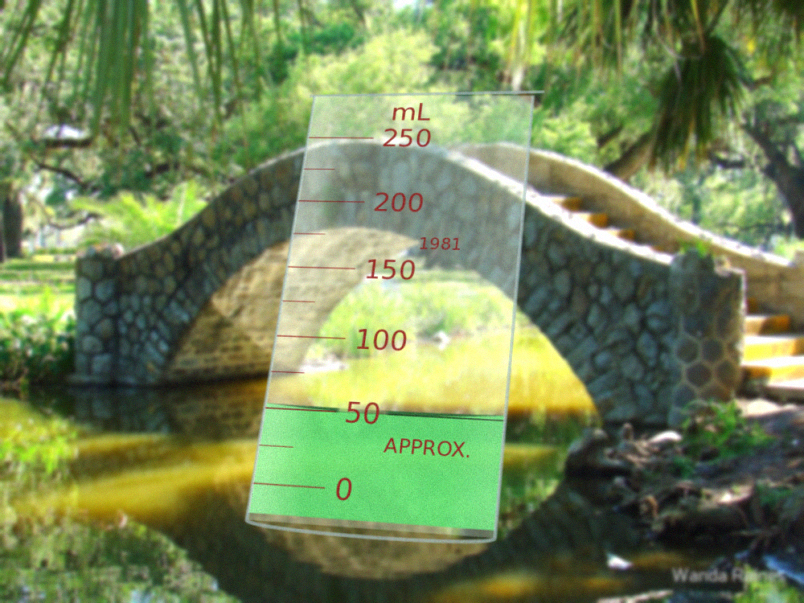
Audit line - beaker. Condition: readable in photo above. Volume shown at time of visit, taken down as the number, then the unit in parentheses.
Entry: 50 (mL)
